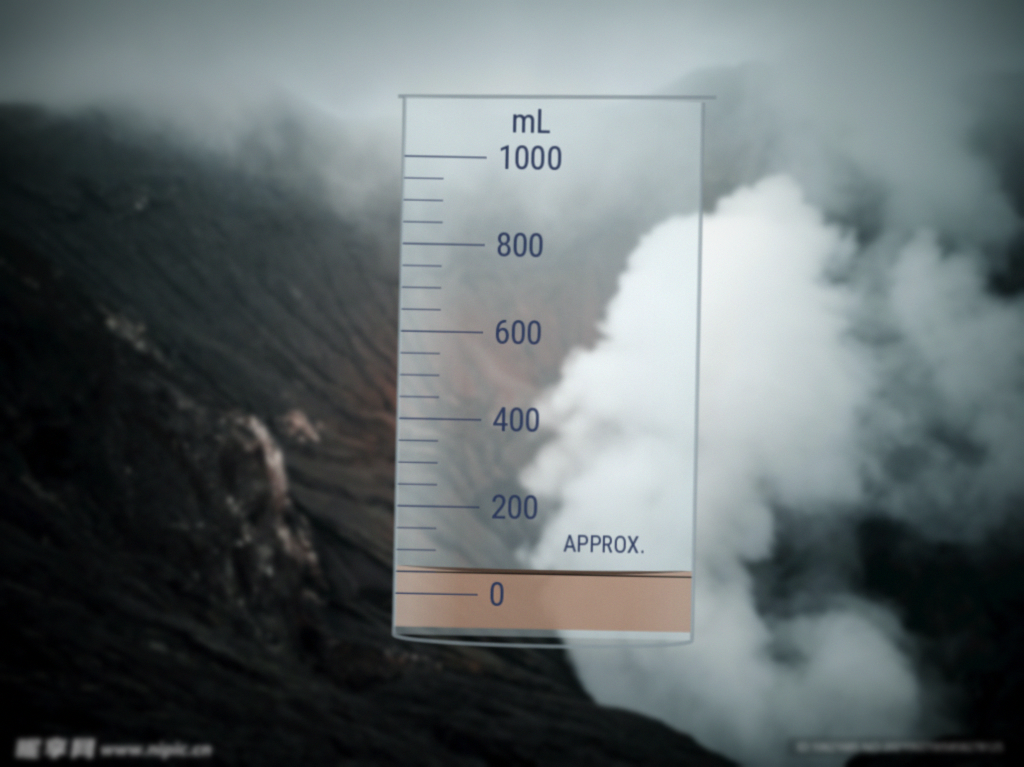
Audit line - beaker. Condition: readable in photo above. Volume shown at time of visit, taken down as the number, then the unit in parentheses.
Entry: 50 (mL)
